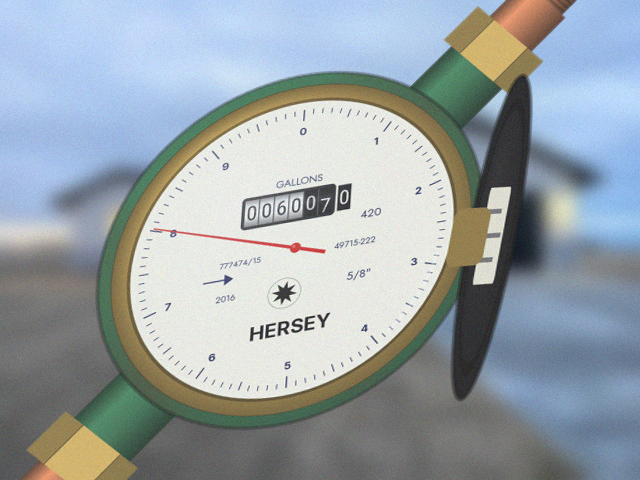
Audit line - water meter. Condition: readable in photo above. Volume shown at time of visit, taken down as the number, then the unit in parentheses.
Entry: 60068.0 (gal)
